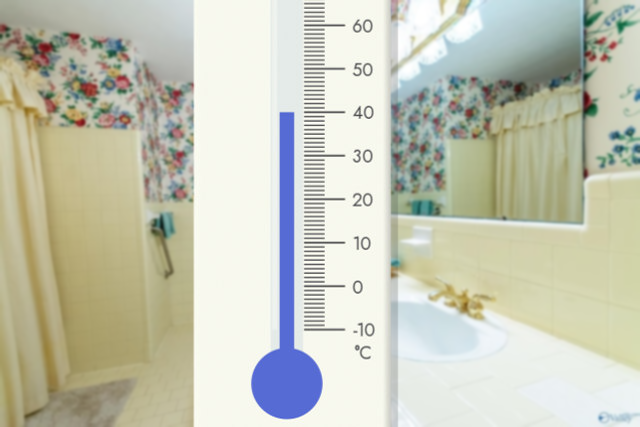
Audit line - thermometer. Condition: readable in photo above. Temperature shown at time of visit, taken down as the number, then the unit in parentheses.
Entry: 40 (°C)
